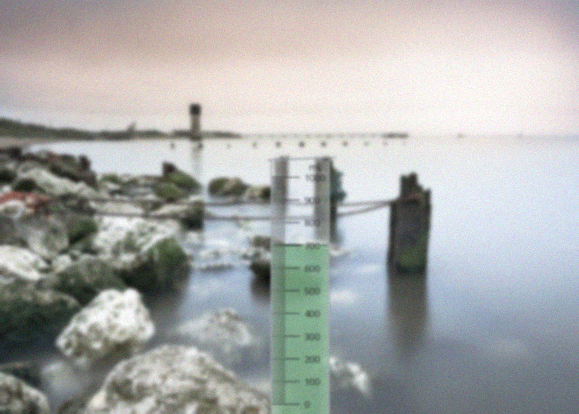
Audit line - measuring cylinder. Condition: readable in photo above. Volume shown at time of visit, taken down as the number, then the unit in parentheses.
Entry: 700 (mL)
